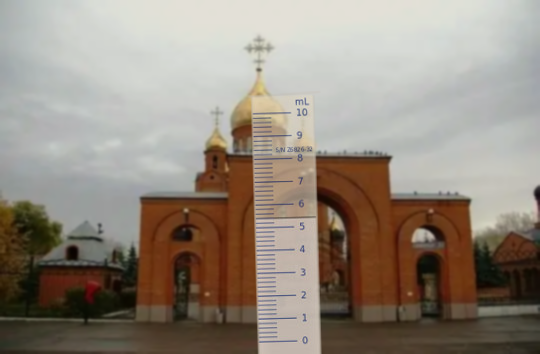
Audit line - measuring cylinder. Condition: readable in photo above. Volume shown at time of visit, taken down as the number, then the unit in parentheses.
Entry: 5.4 (mL)
